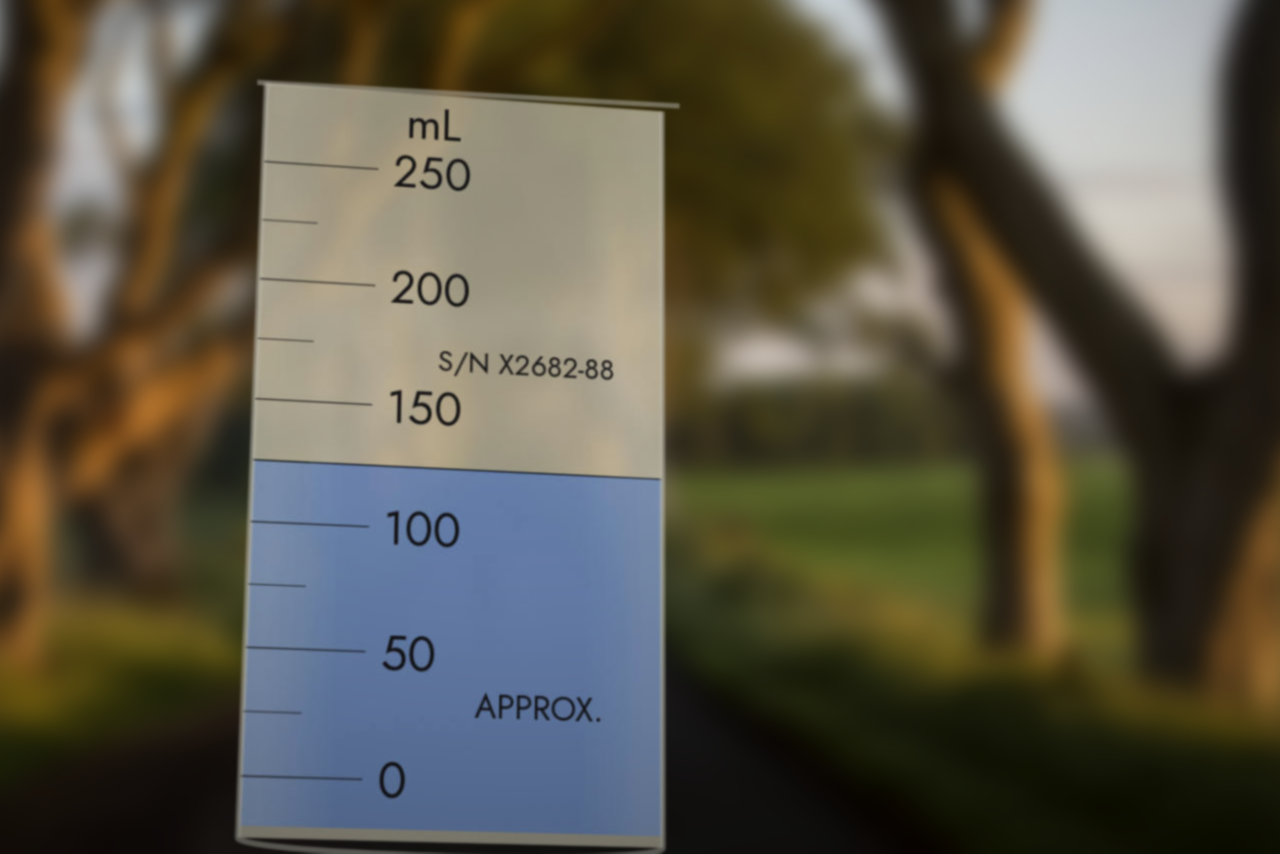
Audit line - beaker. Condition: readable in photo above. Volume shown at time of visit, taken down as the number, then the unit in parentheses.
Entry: 125 (mL)
